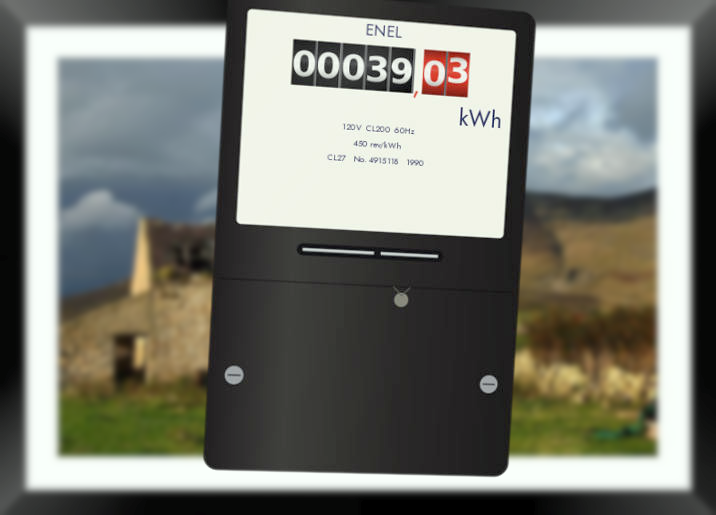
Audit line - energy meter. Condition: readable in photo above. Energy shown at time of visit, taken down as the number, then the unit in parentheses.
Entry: 39.03 (kWh)
